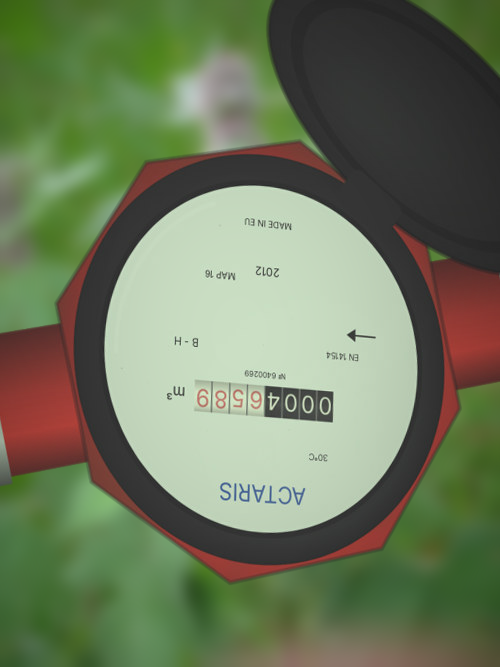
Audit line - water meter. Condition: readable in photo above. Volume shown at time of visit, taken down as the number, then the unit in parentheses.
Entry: 4.6589 (m³)
